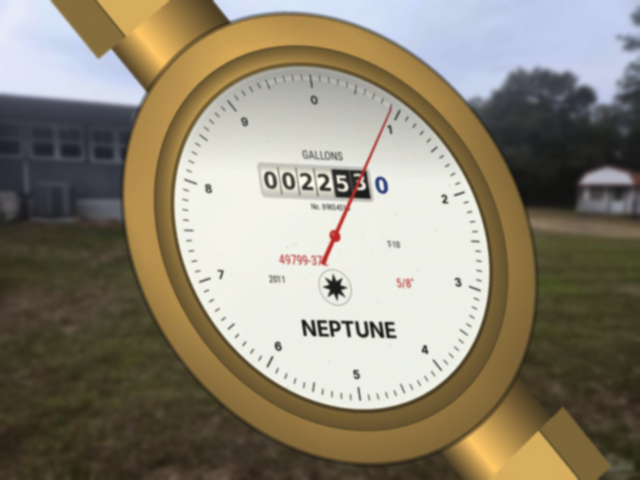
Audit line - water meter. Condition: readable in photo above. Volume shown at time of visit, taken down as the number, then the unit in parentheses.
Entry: 22530.9 (gal)
